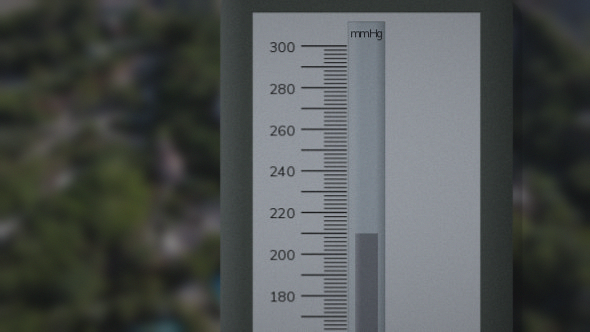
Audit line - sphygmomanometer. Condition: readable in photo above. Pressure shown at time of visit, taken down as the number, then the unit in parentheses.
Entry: 210 (mmHg)
